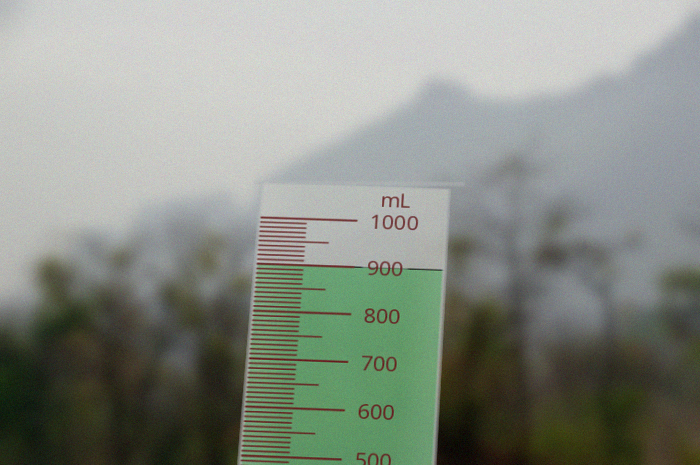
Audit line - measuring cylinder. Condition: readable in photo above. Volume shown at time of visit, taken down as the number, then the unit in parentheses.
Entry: 900 (mL)
